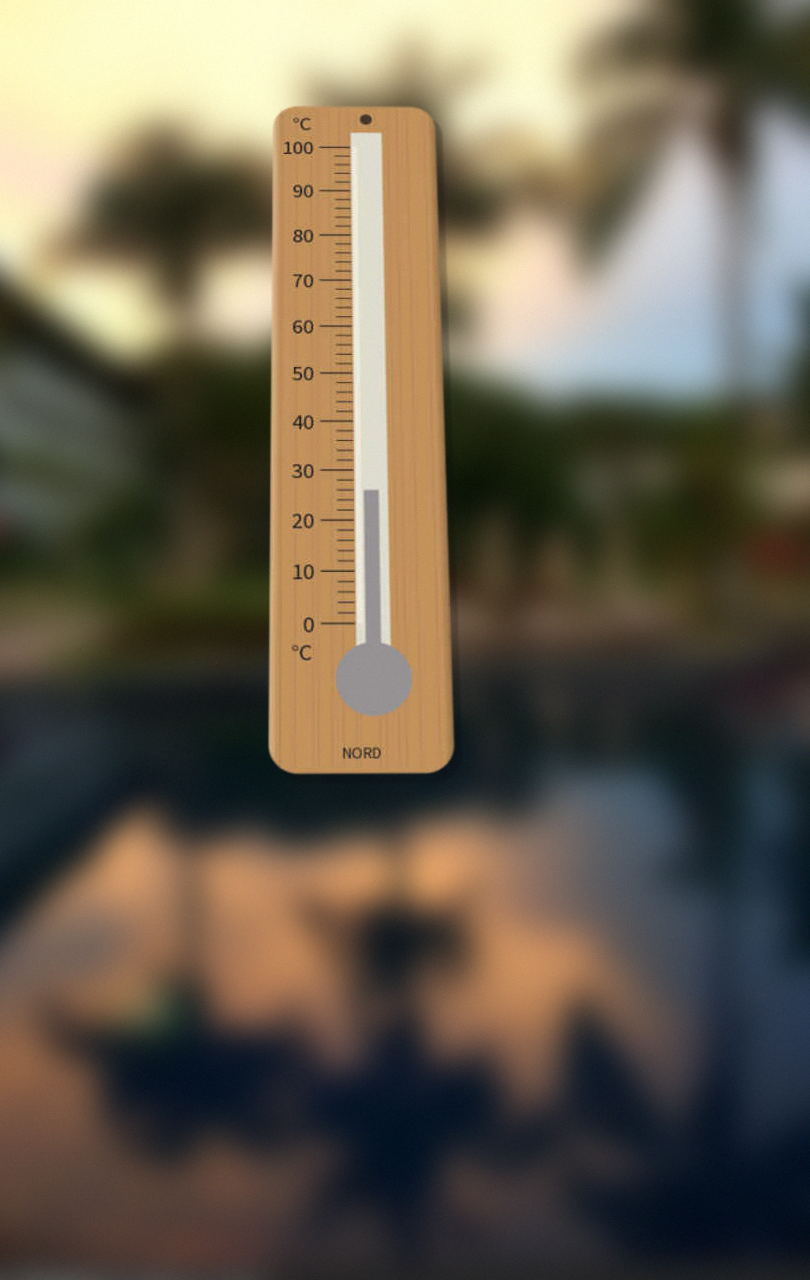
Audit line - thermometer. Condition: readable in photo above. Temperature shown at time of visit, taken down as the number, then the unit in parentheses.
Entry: 26 (°C)
